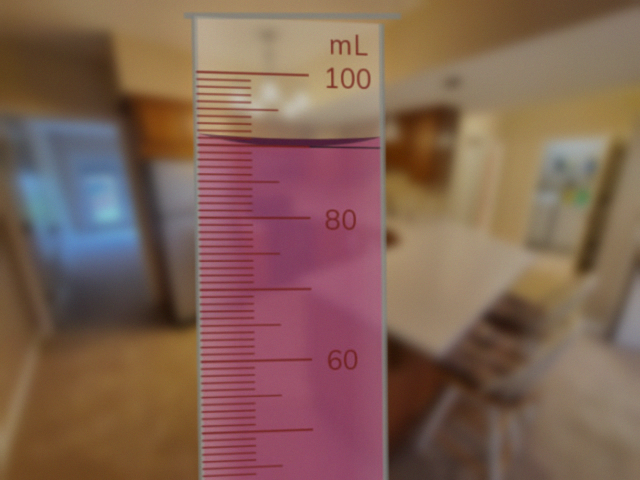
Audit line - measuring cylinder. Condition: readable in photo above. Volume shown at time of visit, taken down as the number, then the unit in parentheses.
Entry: 90 (mL)
